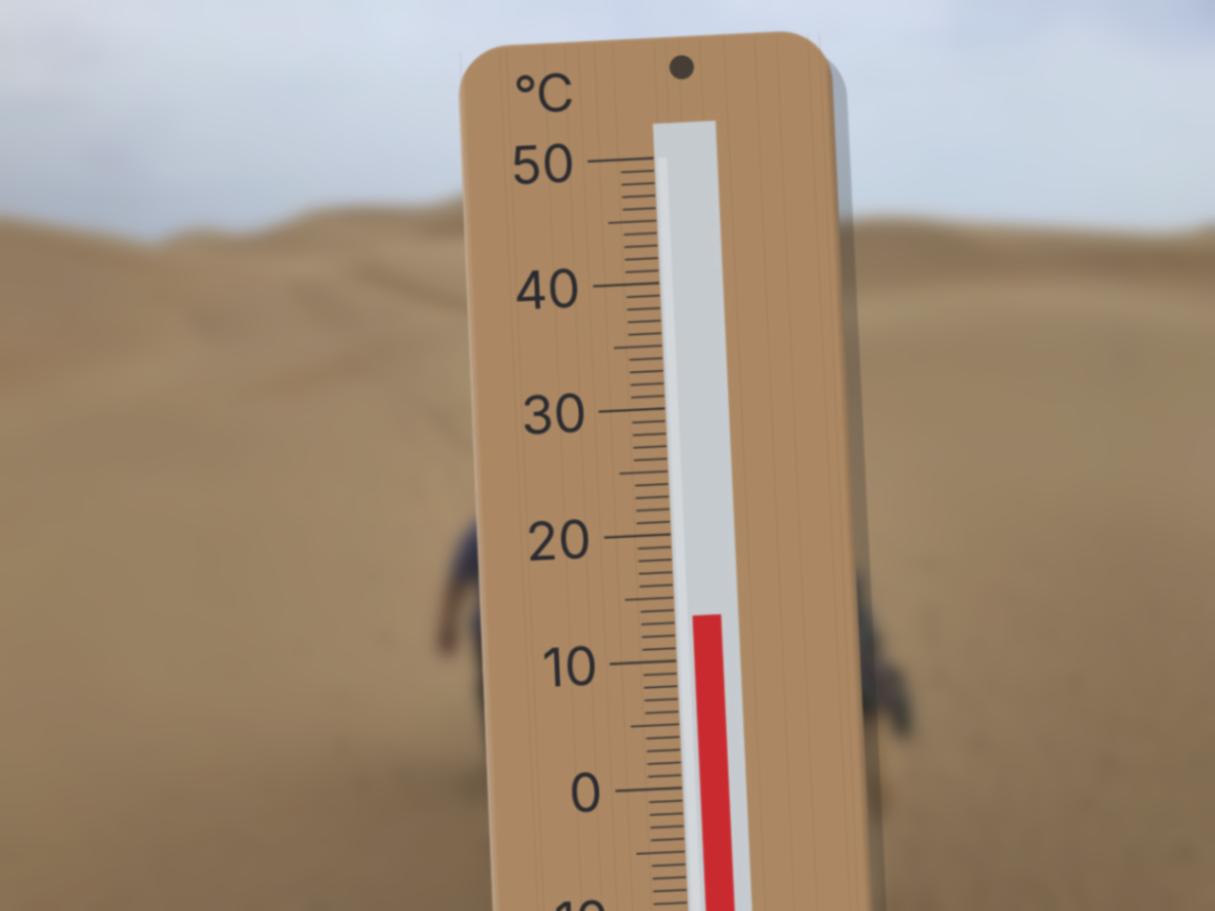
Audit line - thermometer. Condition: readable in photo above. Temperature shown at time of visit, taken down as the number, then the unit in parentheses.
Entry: 13.5 (°C)
